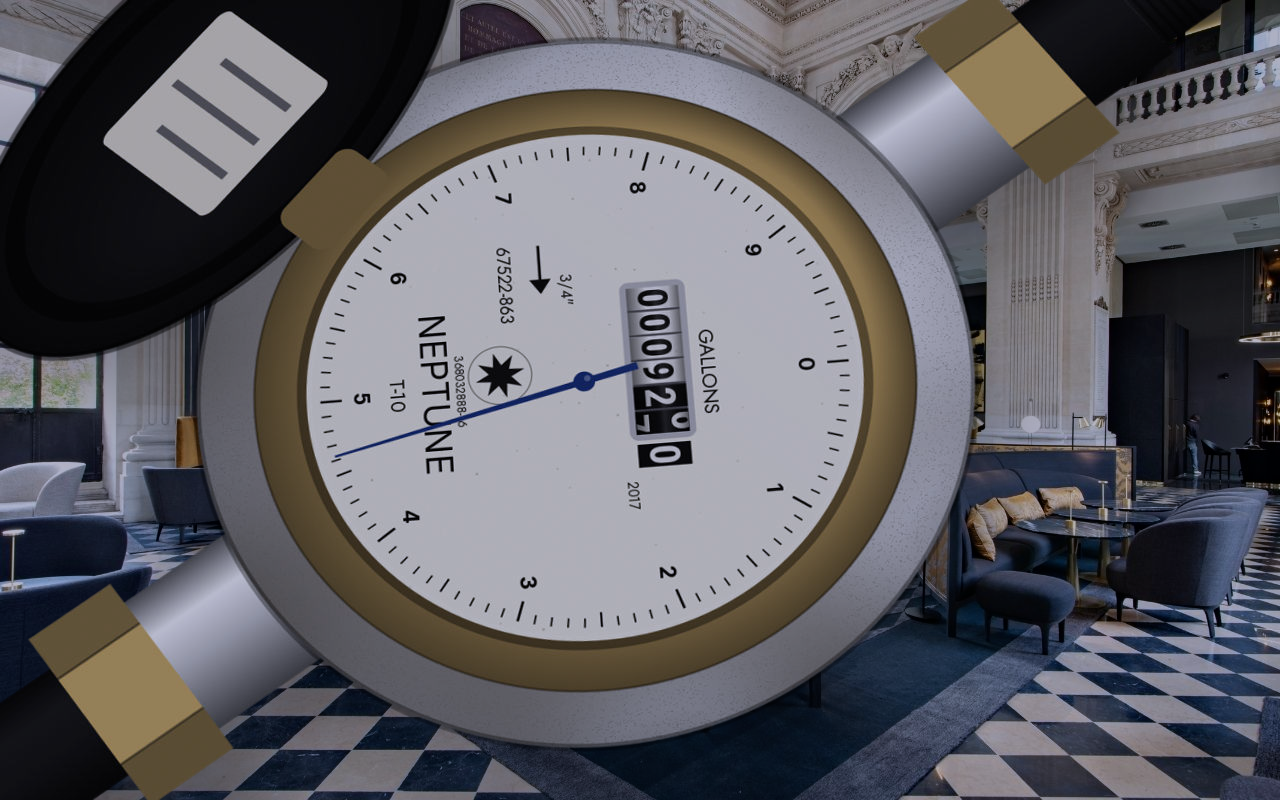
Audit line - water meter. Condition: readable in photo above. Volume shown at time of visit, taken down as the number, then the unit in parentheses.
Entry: 9264.6 (gal)
